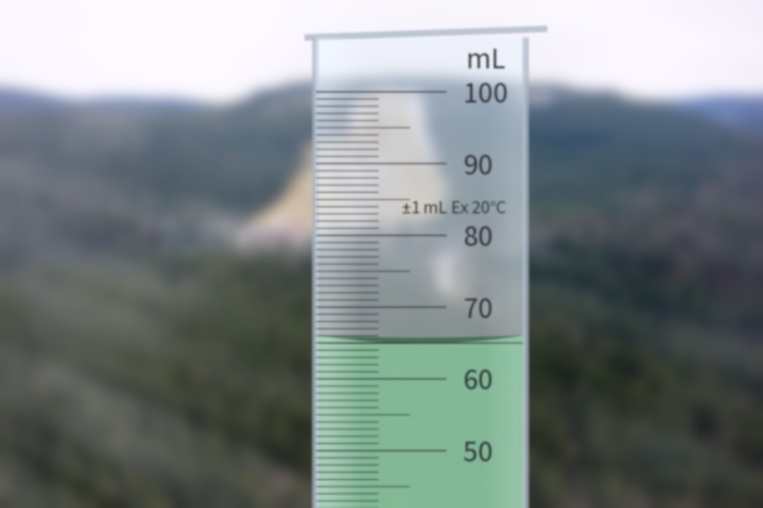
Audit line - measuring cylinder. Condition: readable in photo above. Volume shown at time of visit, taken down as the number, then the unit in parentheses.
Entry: 65 (mL)
